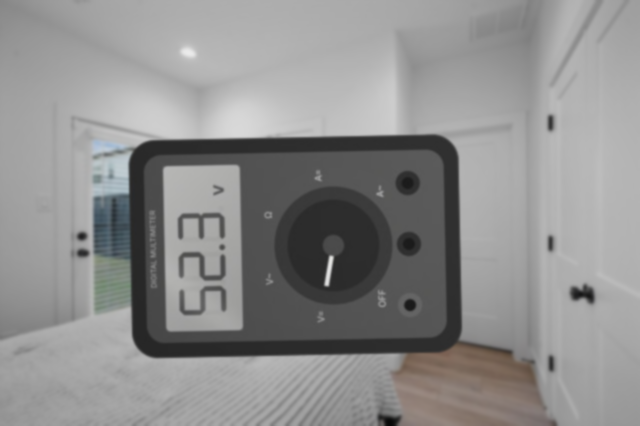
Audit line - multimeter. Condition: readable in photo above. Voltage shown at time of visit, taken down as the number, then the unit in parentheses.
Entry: 52.3 (V)
